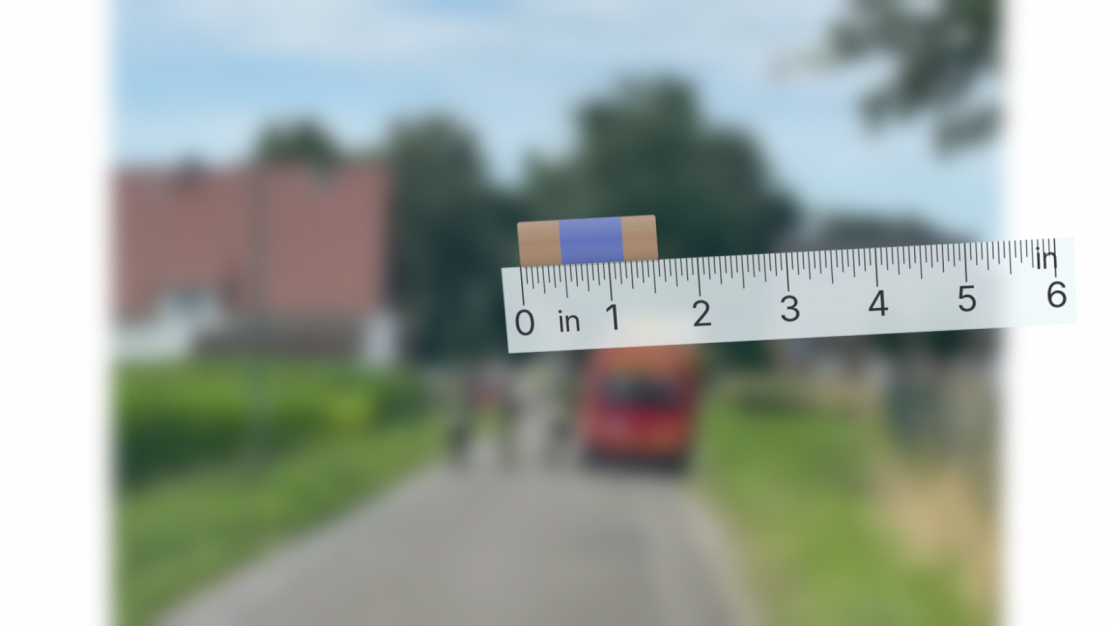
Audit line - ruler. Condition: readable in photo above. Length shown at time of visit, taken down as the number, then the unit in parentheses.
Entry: 1.5625 (in)
